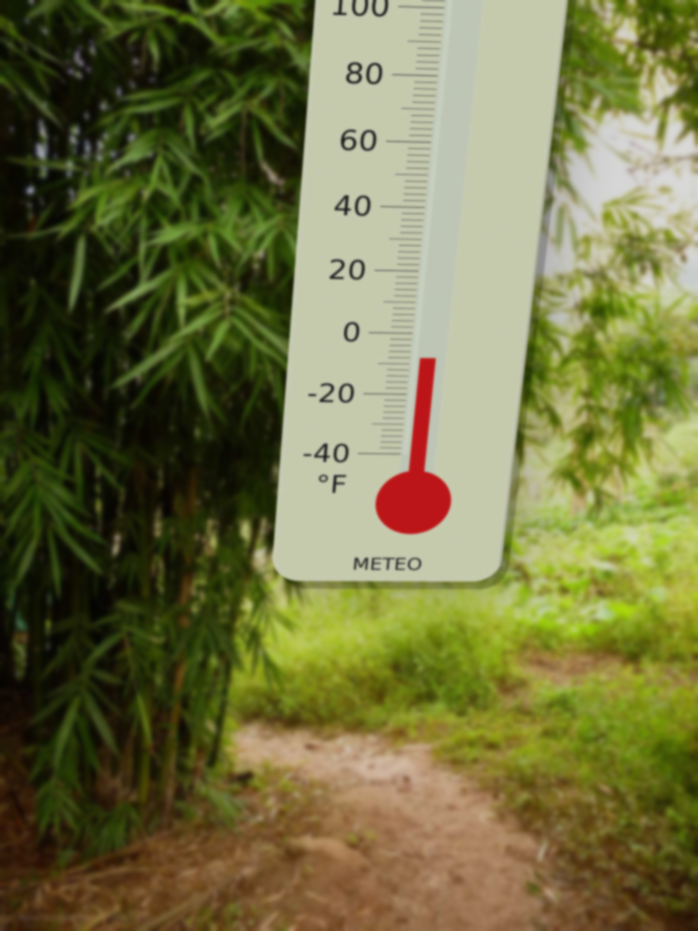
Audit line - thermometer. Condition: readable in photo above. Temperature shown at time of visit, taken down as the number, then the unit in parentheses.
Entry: -8 (°F)
